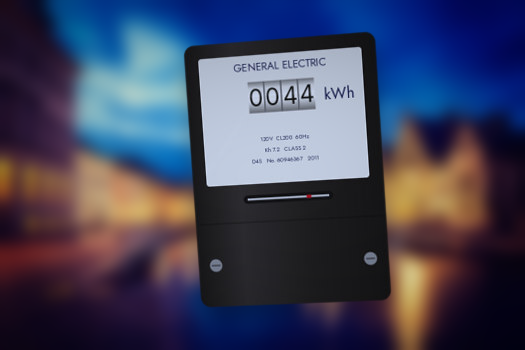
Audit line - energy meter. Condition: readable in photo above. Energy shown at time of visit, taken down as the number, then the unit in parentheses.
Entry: 44 (kWh)
